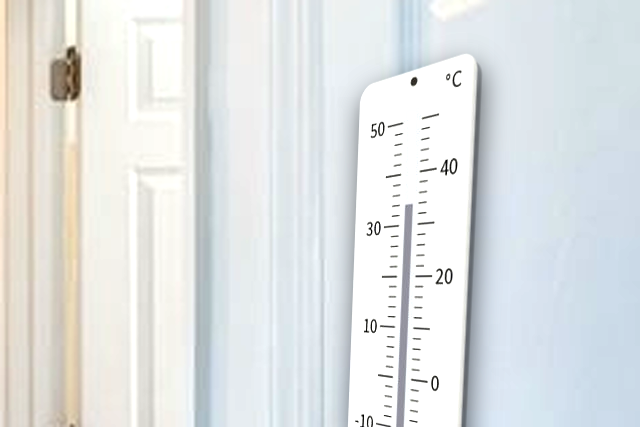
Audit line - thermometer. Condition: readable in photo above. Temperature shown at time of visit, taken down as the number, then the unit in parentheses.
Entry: 34 (°C)
